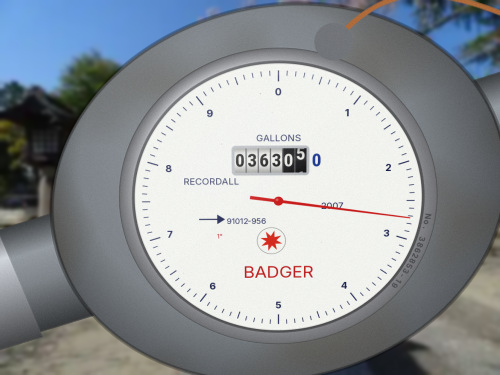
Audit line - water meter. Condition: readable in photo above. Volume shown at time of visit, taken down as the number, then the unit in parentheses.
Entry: 363052.7 (gal)
